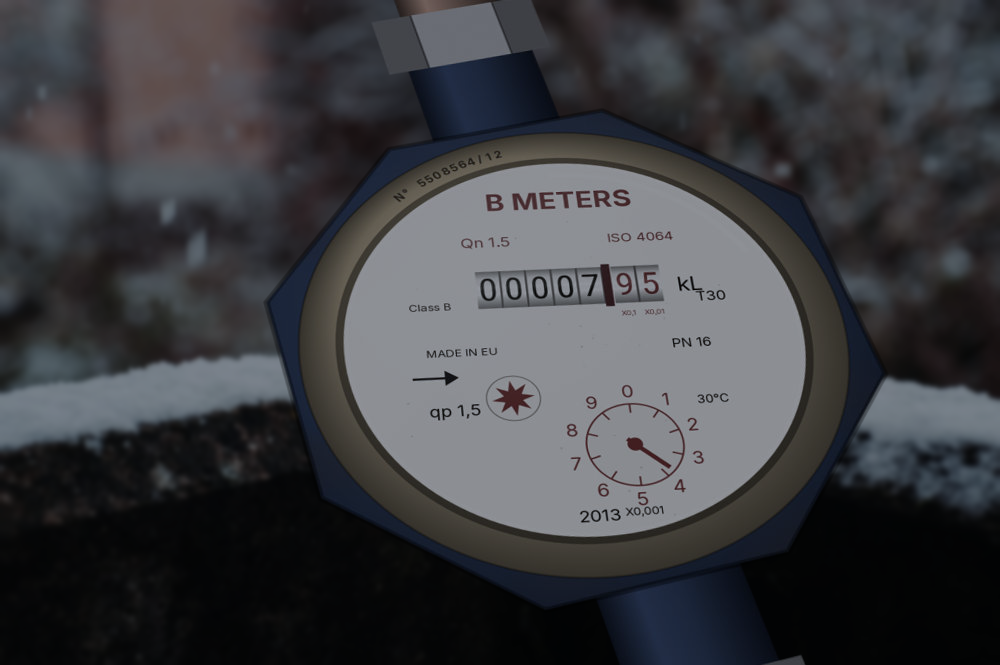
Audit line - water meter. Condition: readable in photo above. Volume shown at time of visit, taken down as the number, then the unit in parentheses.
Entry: 7.953 (kL)
